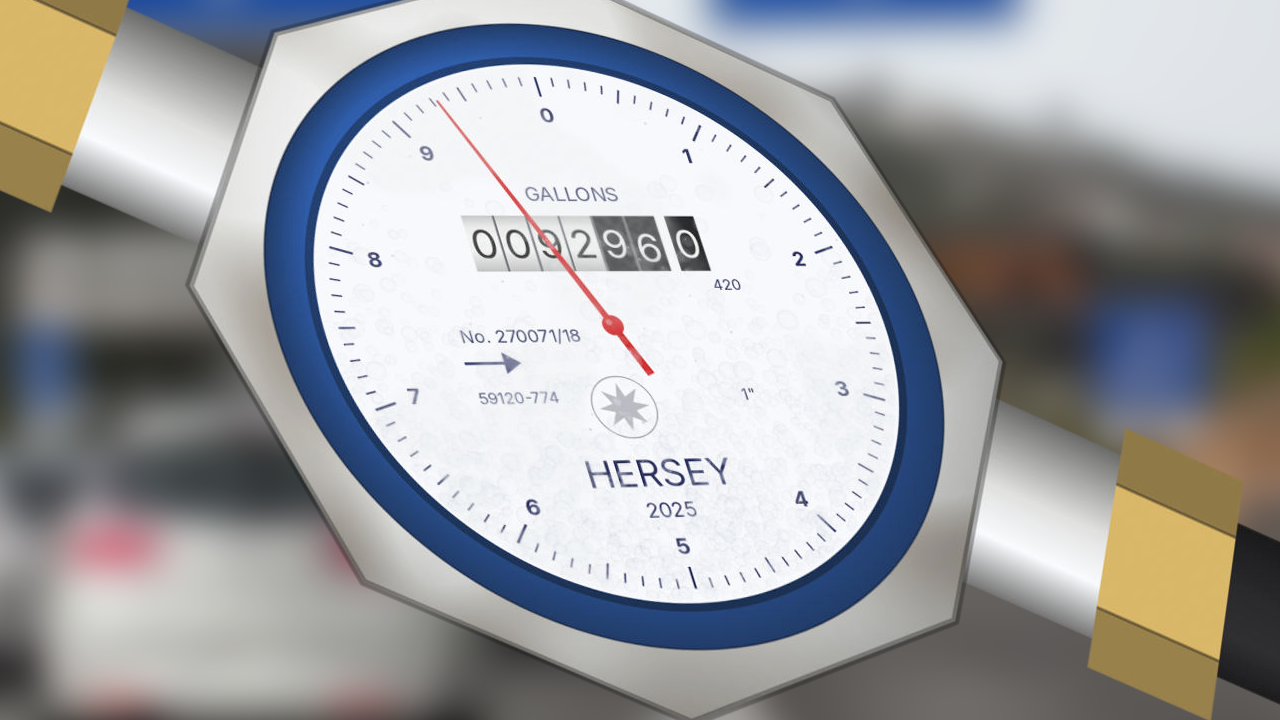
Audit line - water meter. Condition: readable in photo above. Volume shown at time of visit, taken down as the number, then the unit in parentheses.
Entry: 92959.3 (gal)
